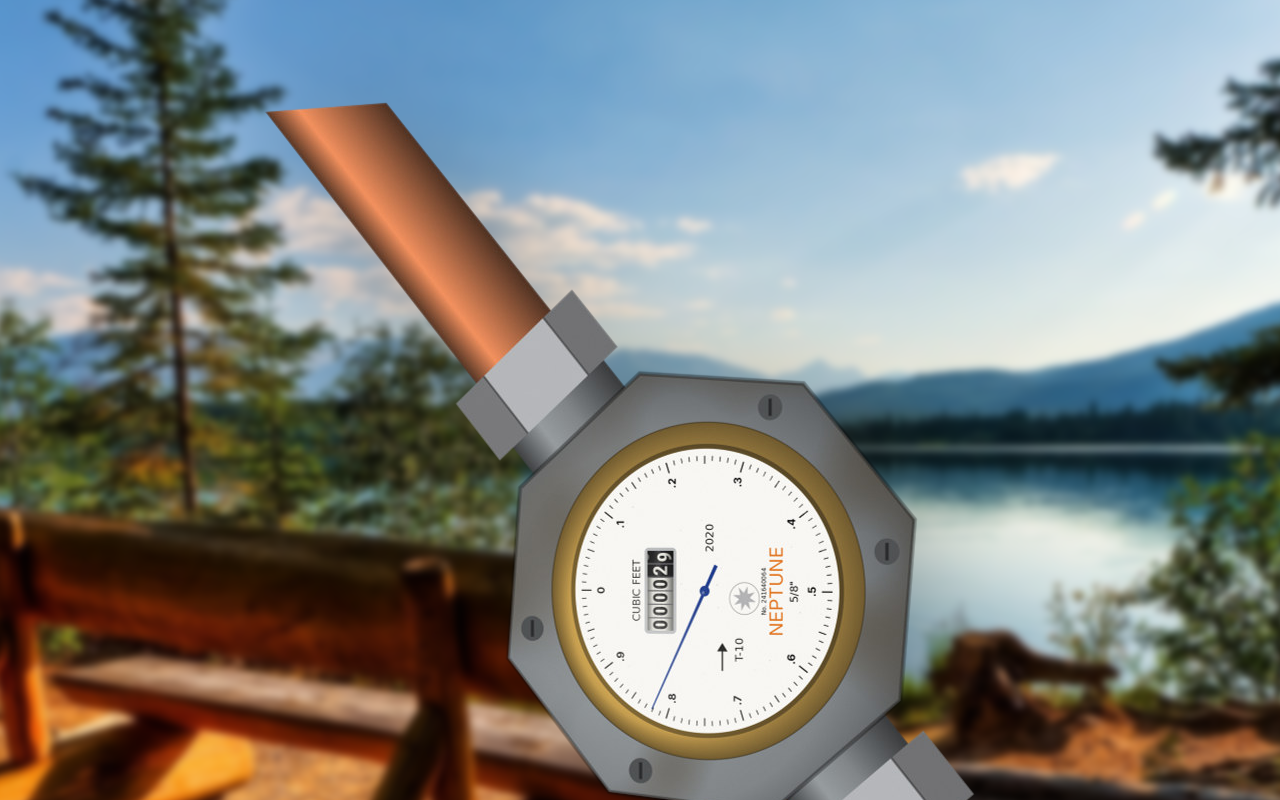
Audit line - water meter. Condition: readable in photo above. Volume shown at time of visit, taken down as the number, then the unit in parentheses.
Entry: 28.82 (ft³)
